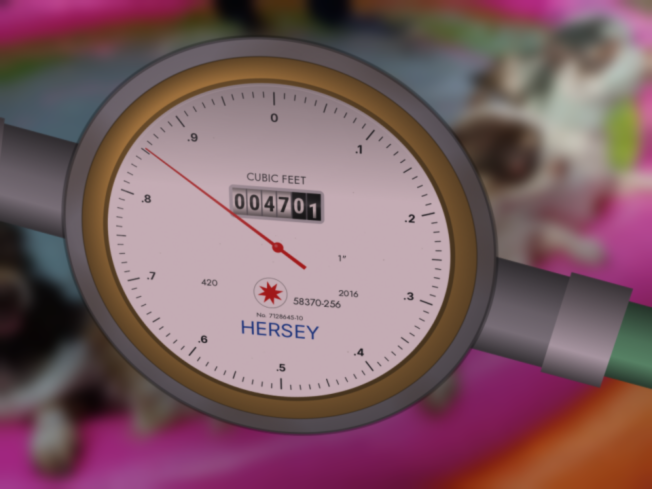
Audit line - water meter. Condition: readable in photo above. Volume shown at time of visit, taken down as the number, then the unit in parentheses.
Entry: 4700.85 (ft³)
